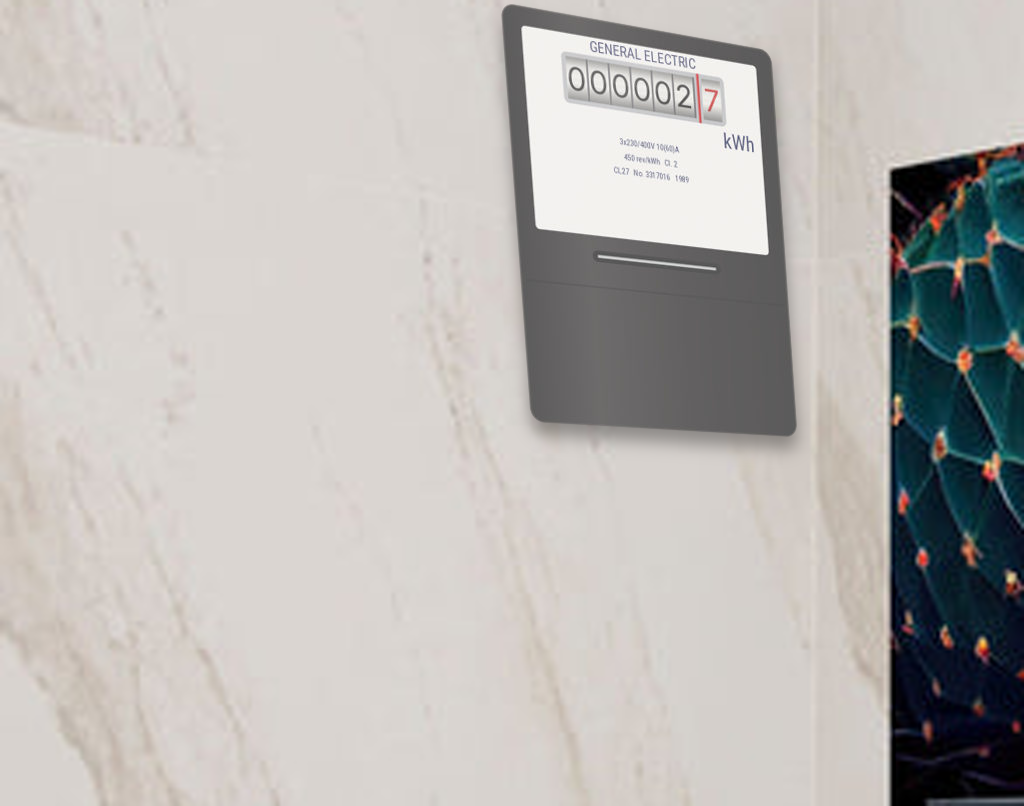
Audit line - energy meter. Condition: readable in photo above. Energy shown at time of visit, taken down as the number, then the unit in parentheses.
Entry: 2.7 (kWh)
